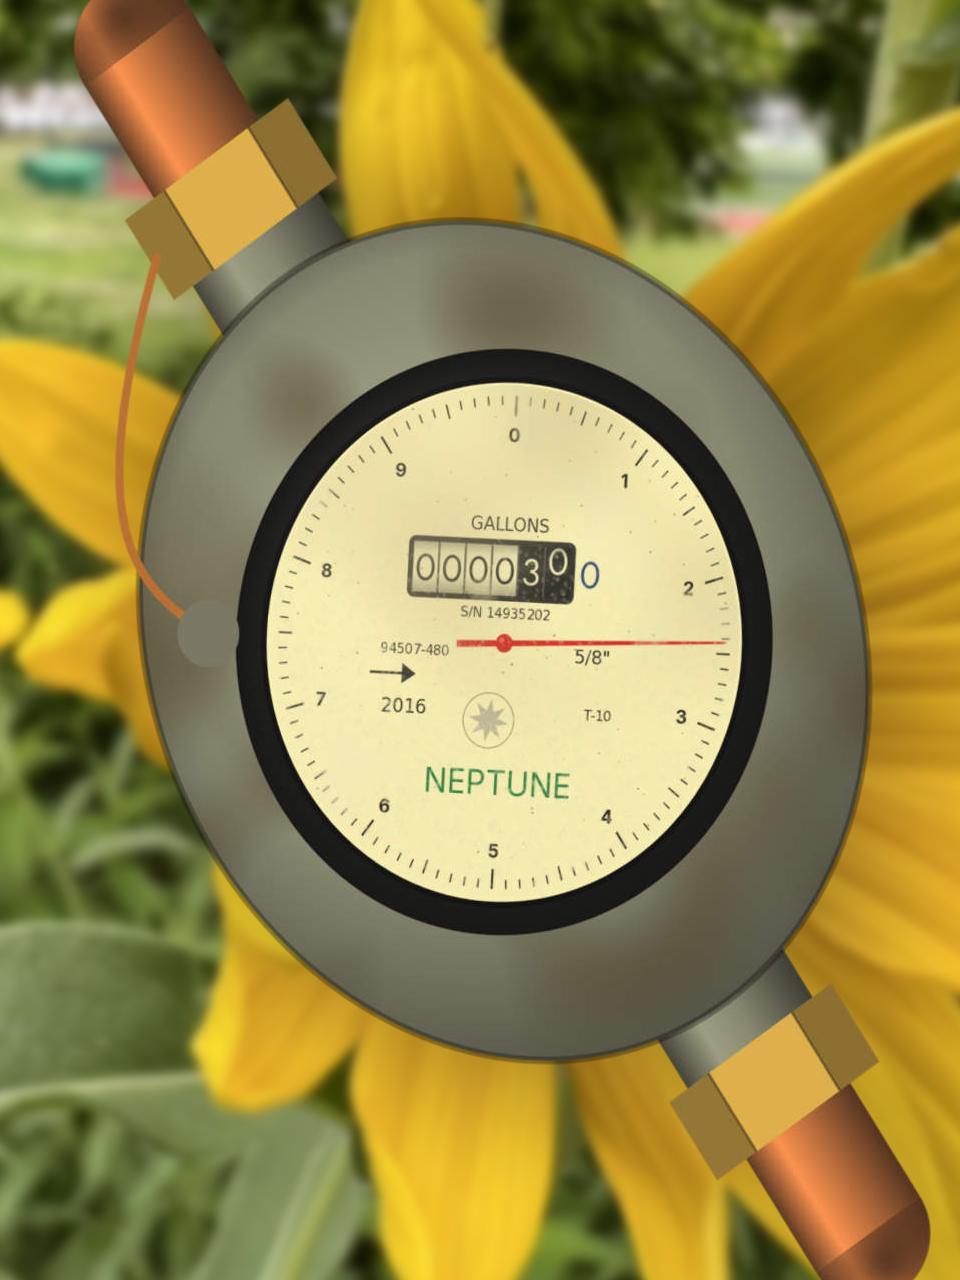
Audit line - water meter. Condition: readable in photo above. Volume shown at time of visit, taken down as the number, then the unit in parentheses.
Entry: 302.4 (gal)
